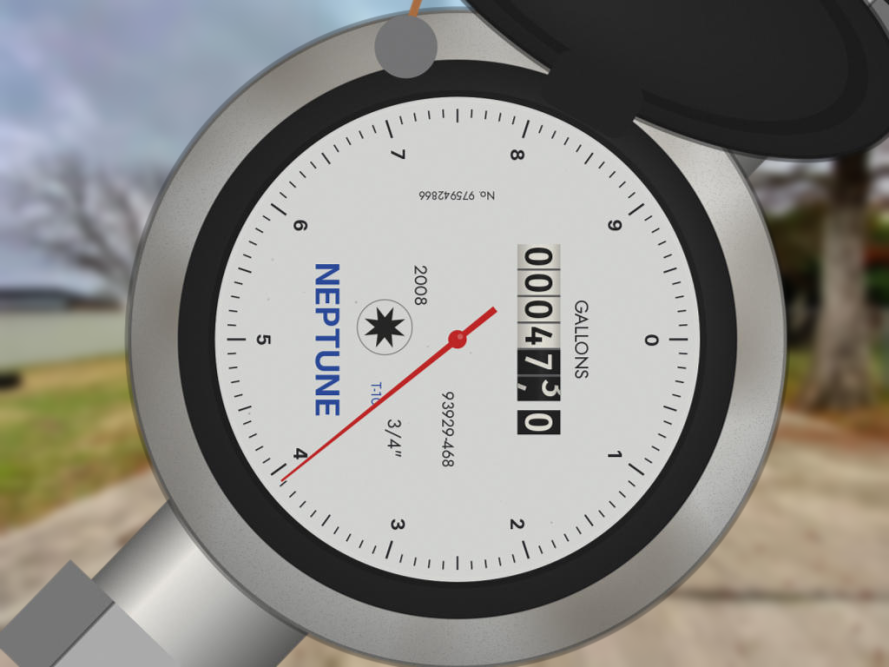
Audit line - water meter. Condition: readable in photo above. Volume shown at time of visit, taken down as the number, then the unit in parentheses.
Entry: 4733.9 (gal)
